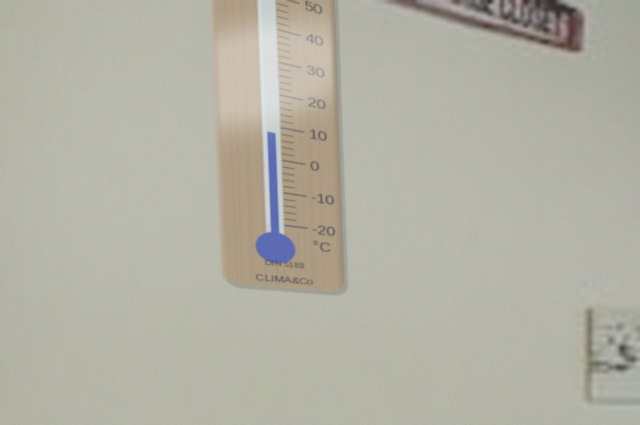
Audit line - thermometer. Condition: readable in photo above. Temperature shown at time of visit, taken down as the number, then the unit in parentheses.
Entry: 8 (°C)
